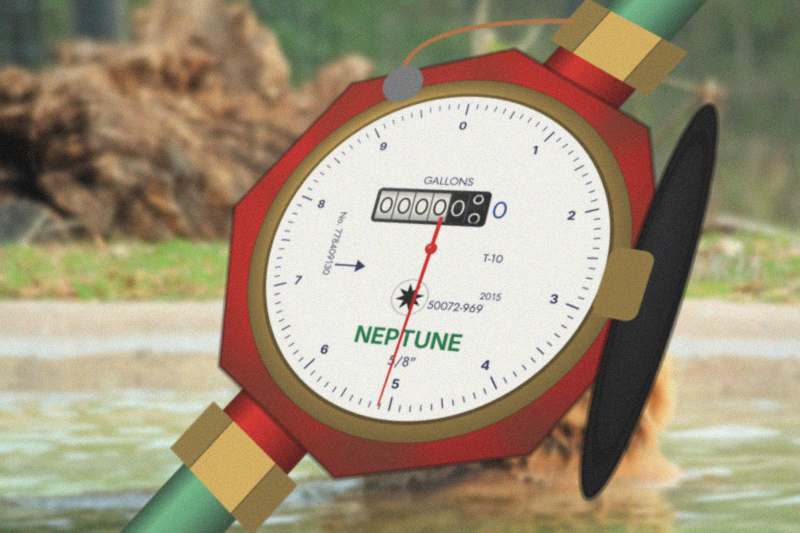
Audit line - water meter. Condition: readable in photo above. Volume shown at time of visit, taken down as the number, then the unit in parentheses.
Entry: 85.1 (gal)
